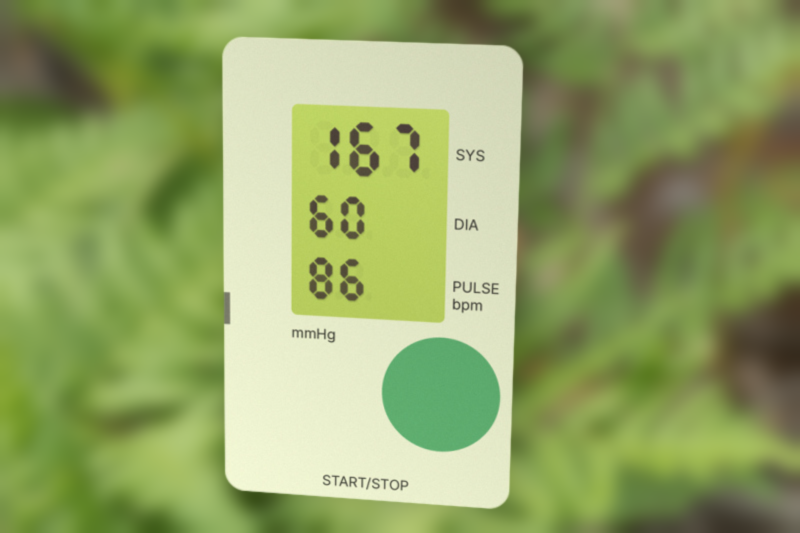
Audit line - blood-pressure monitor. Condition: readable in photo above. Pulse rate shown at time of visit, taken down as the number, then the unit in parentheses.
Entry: 86 (bpm)
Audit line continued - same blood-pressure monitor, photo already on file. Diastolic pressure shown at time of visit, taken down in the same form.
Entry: 60 (mmHg)
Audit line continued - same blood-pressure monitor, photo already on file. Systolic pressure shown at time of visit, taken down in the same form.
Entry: 167 (mmHg)
